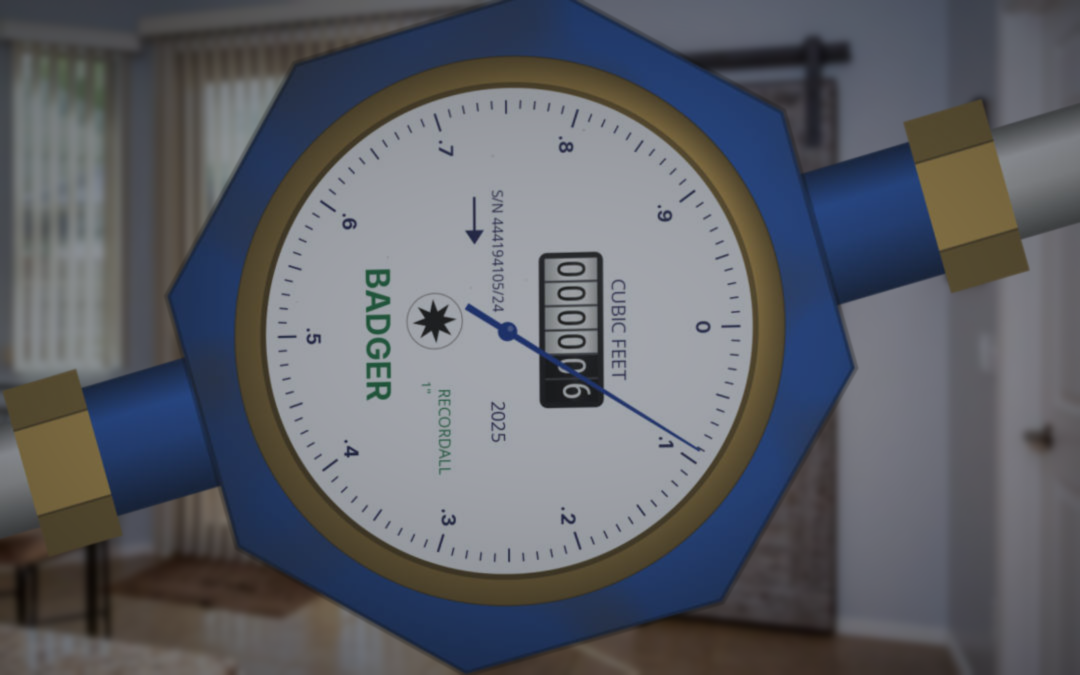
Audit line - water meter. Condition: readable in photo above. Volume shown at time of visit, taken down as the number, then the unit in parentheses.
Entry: 6.09 (ft³)
